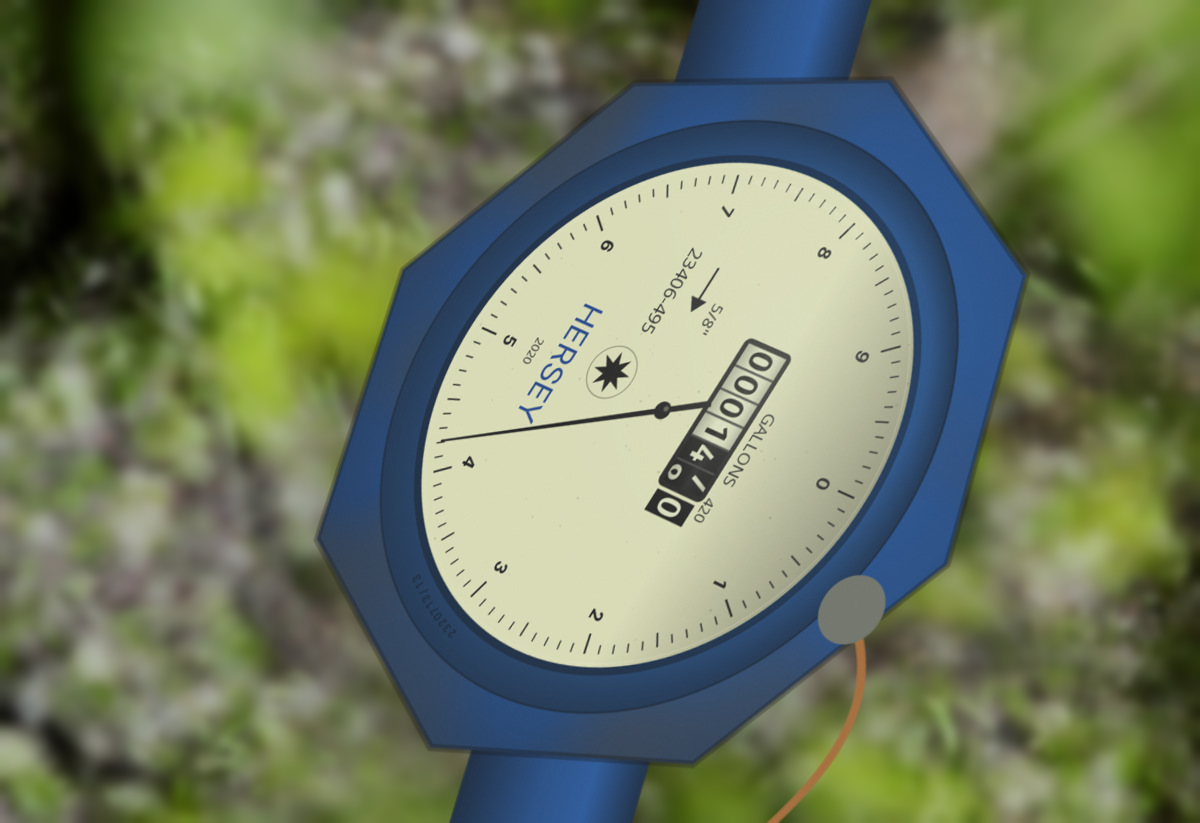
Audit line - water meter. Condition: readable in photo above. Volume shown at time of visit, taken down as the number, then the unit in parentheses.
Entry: 1474.2 (gal)
